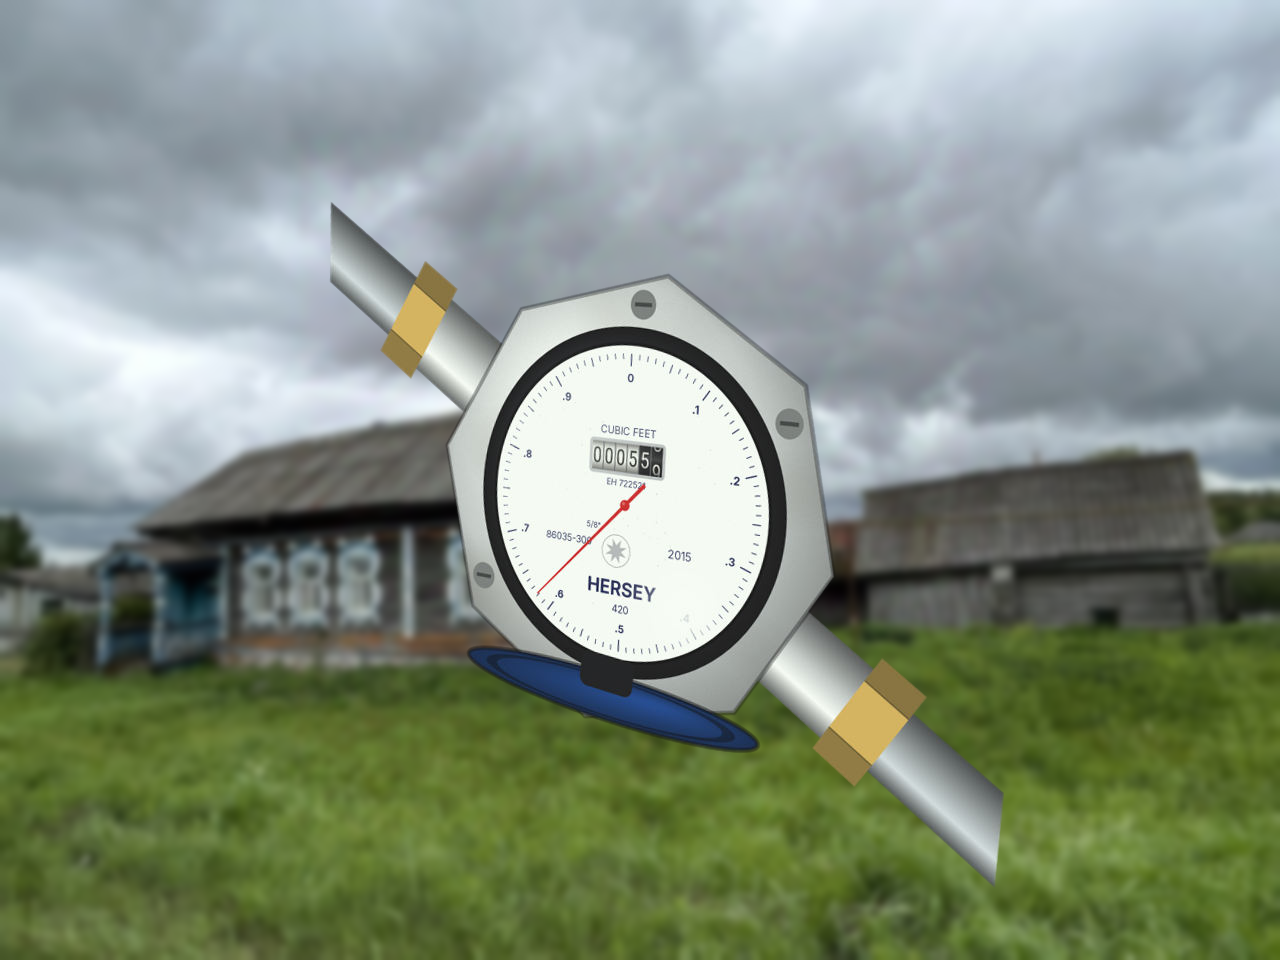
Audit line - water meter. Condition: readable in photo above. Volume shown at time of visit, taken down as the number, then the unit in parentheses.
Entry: 558.62 (ft³)
